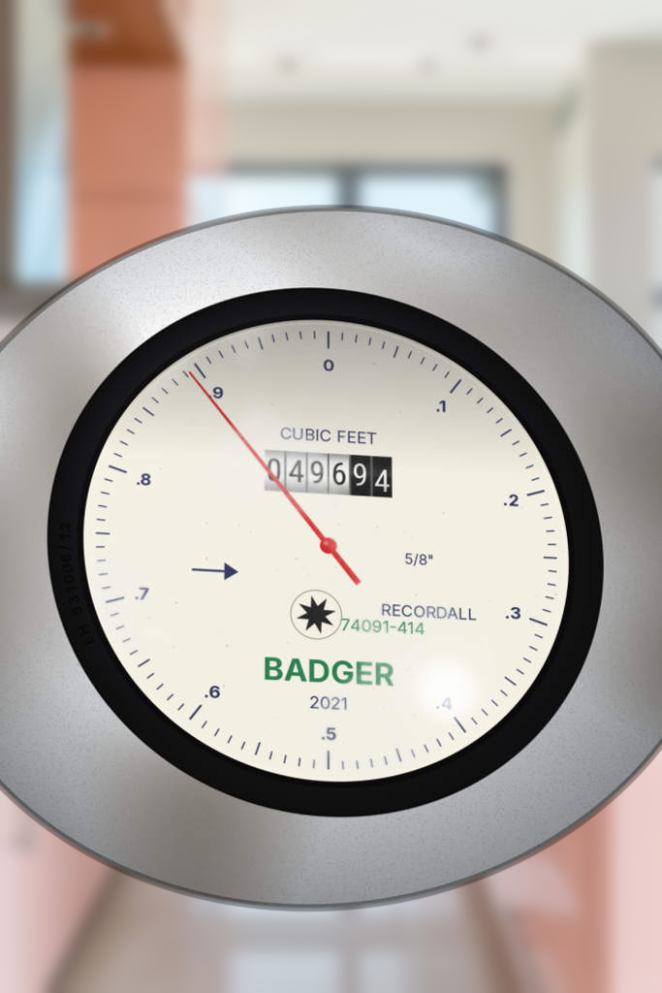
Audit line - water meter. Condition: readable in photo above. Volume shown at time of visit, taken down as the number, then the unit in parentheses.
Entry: 49693.89 (ft³)
